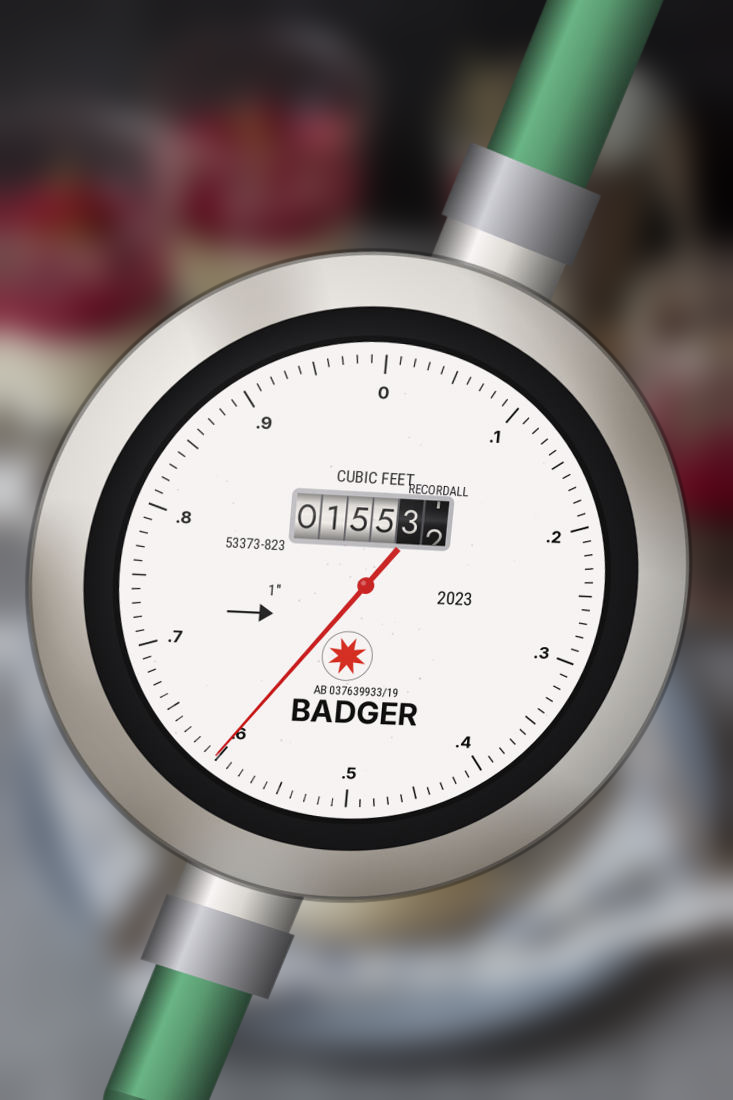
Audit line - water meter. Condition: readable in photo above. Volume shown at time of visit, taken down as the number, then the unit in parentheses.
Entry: 15531.60 (ft³)
